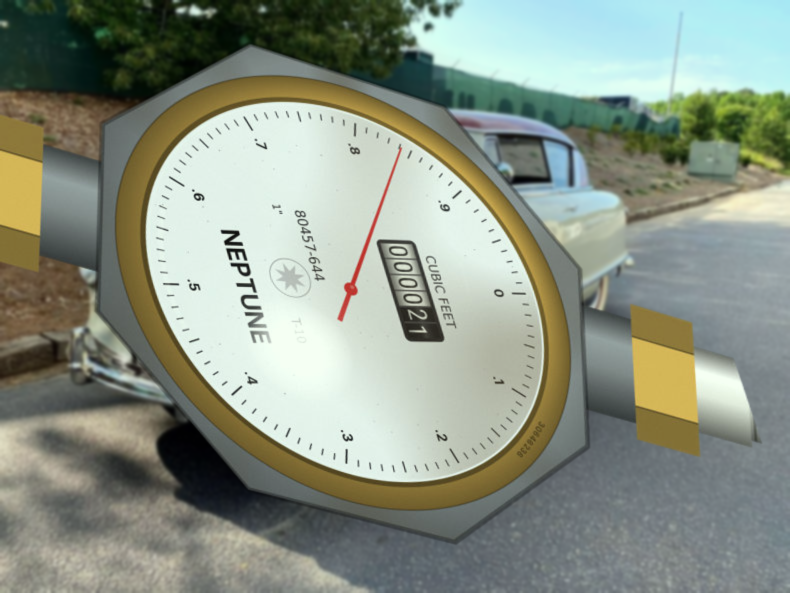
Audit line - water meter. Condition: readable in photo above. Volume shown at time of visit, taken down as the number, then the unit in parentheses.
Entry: 20.84 (ft³)
